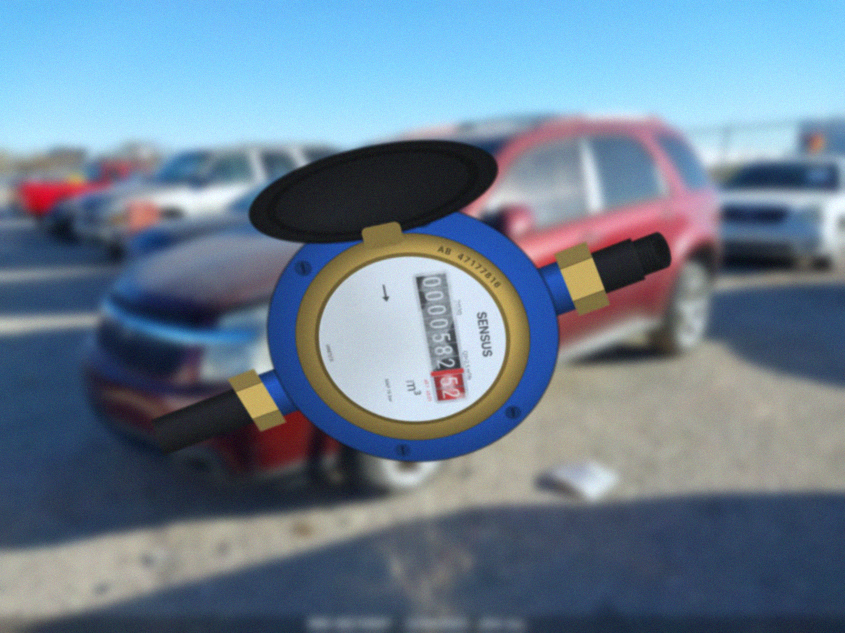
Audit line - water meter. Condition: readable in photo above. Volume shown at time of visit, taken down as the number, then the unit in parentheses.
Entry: 582.52 (m³)
